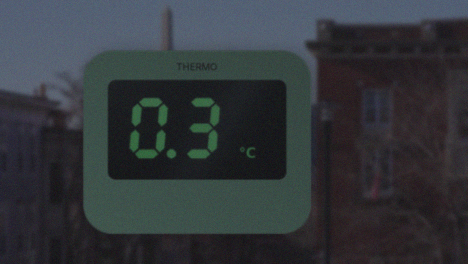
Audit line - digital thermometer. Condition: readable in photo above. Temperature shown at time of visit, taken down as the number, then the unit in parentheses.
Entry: 0.3 (°C)
